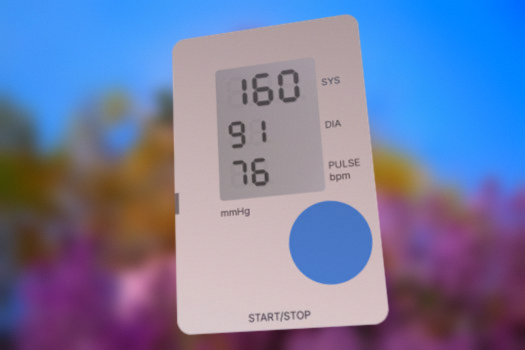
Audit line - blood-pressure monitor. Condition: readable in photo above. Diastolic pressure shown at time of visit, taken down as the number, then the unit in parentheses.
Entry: 91 (mmHg)
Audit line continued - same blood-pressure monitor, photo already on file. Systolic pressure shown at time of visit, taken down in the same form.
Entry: 160 (mmHg)
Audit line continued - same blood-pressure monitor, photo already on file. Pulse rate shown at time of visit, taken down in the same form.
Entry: 76 (bpm)
